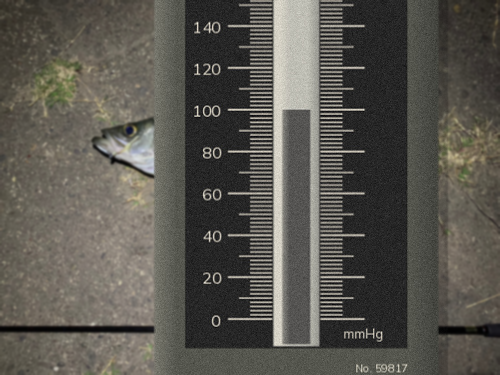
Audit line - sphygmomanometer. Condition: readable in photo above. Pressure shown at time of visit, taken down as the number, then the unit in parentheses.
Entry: 100 (mmHg)
